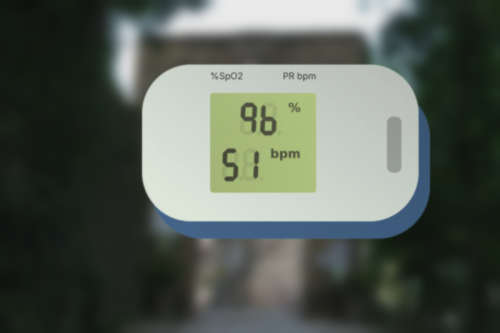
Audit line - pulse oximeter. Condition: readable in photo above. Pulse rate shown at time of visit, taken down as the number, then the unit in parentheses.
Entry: 51 (bpm)
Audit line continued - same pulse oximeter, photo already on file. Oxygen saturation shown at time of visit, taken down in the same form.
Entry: 96 (%)
